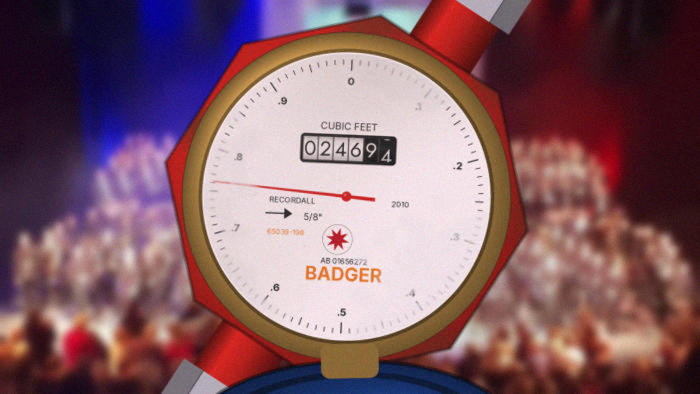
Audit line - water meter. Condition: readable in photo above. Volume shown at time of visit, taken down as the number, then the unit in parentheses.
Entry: 24693.76 (ft³)
